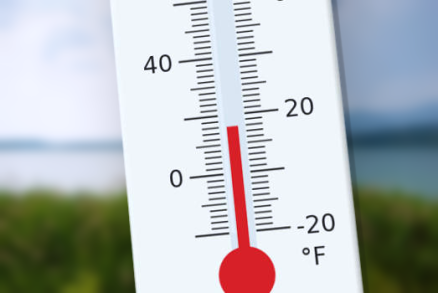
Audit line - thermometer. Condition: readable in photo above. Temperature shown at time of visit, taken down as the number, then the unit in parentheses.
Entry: 16 (°F)
